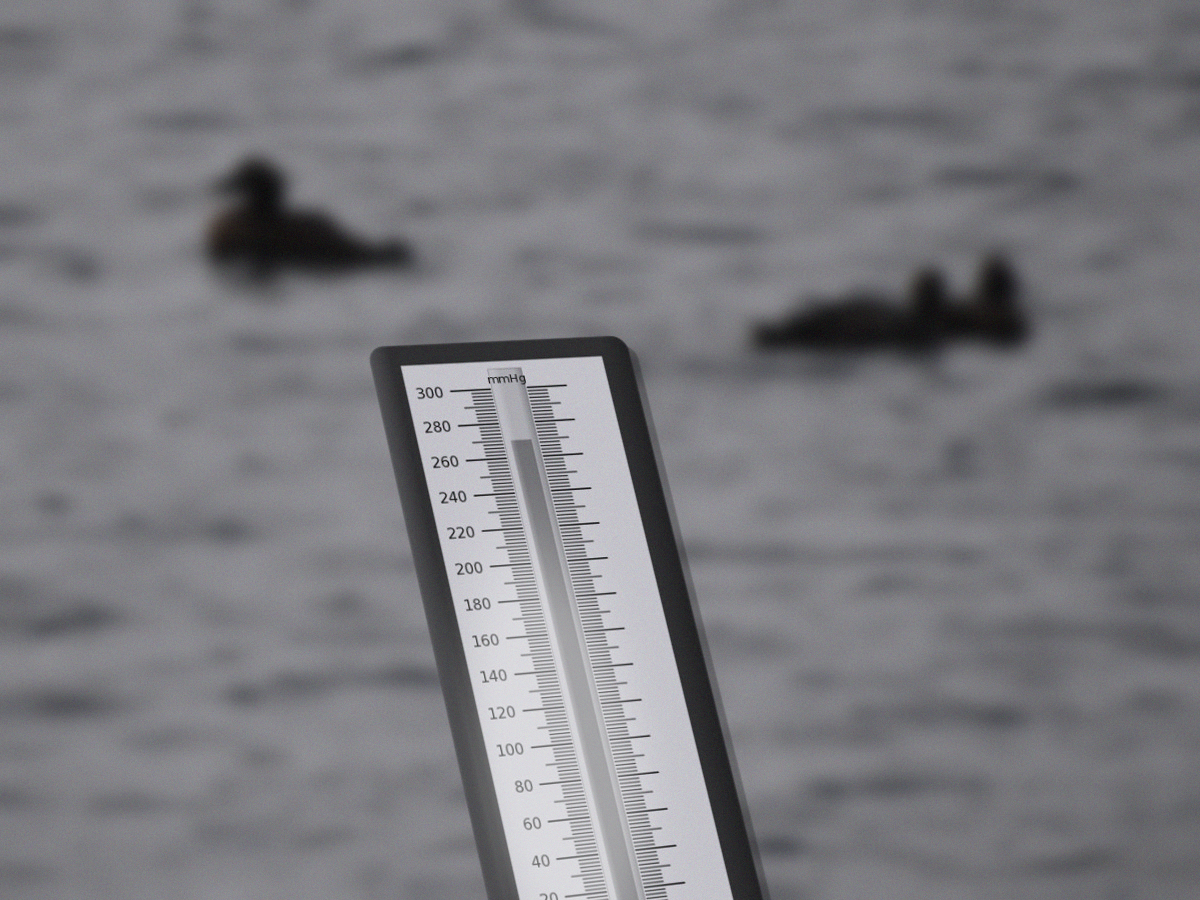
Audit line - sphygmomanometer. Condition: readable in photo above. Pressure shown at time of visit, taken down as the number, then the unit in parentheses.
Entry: 270 (mmHg)
